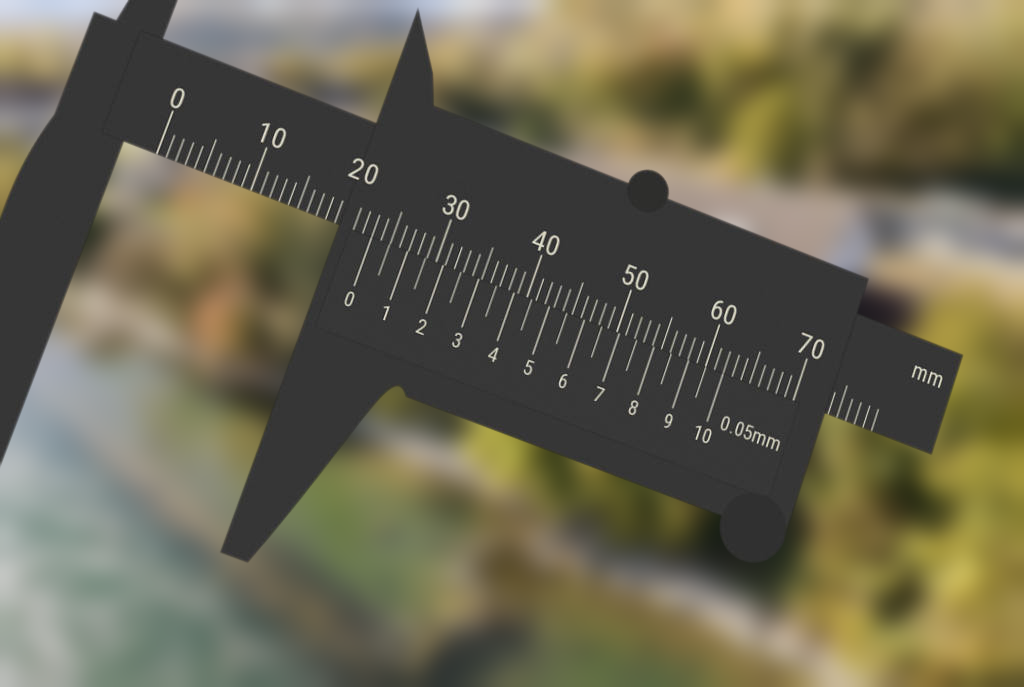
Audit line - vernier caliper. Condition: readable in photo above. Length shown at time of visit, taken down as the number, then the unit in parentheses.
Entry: 23.0 (mm)
